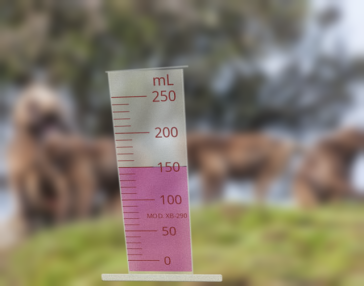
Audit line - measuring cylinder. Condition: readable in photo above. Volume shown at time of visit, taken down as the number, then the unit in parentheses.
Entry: 150 (mL)
